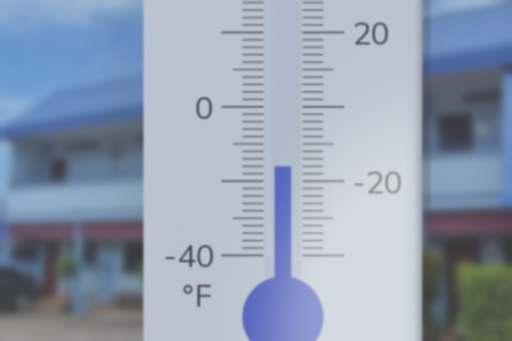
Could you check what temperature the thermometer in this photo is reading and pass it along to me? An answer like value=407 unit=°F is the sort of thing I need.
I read value=-16 unit=°F
